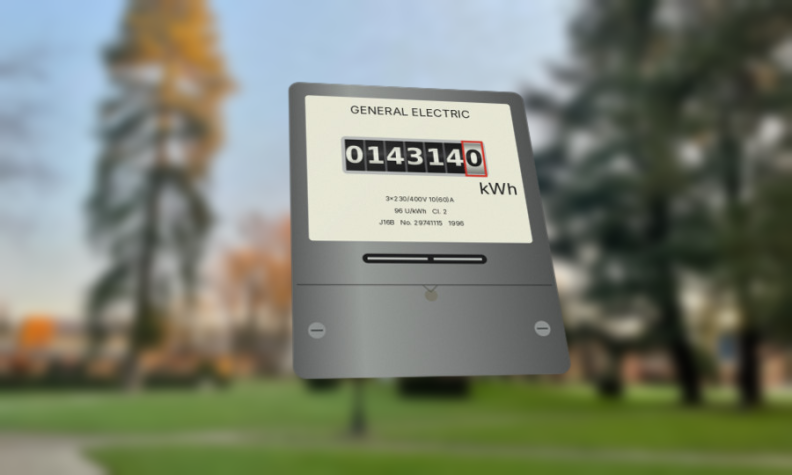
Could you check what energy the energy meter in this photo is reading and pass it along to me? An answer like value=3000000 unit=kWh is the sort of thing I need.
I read value=14314.0 unit=kWh
